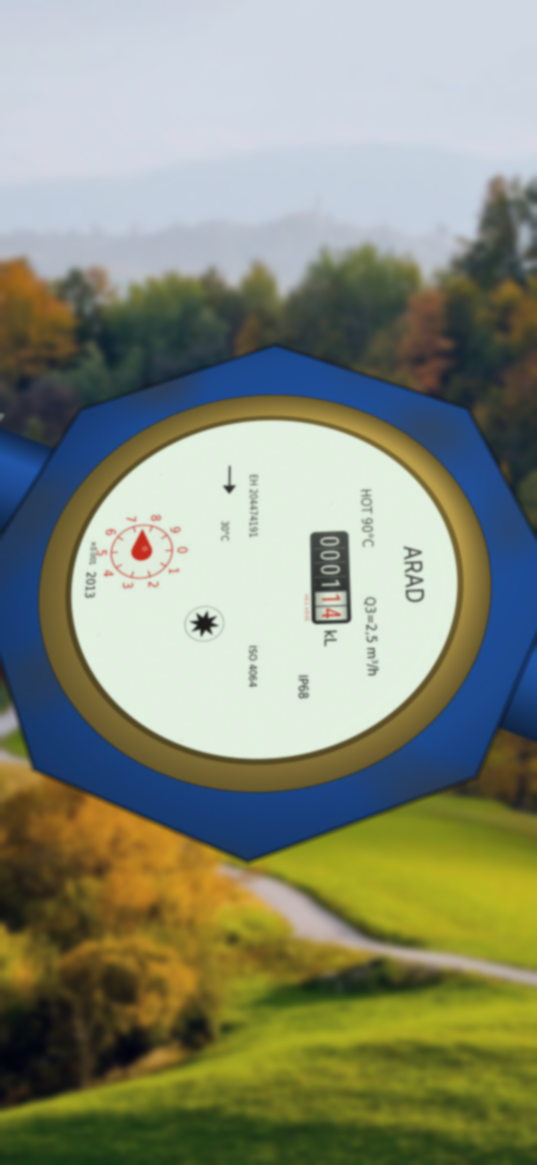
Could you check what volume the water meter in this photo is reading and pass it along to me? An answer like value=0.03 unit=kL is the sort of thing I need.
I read value=1.147 unit=kL
